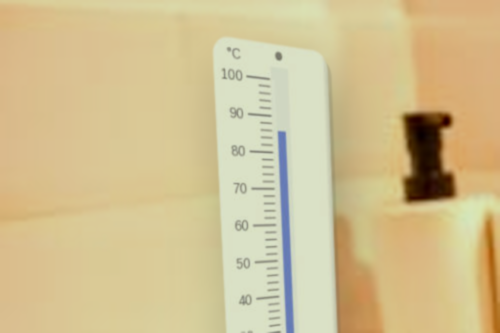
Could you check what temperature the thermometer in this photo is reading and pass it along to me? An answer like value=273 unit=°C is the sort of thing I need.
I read value=86 unit=°C
